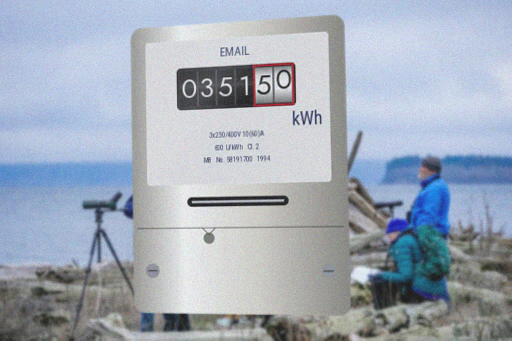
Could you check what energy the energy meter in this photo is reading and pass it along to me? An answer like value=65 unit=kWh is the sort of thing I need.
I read value=351.50 unit=kWh
